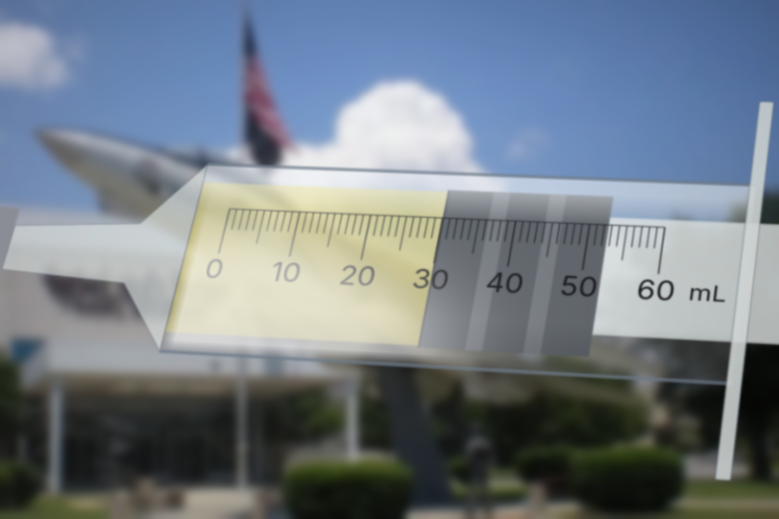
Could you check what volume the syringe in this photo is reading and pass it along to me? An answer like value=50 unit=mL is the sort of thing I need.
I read value=30 unit=mL
